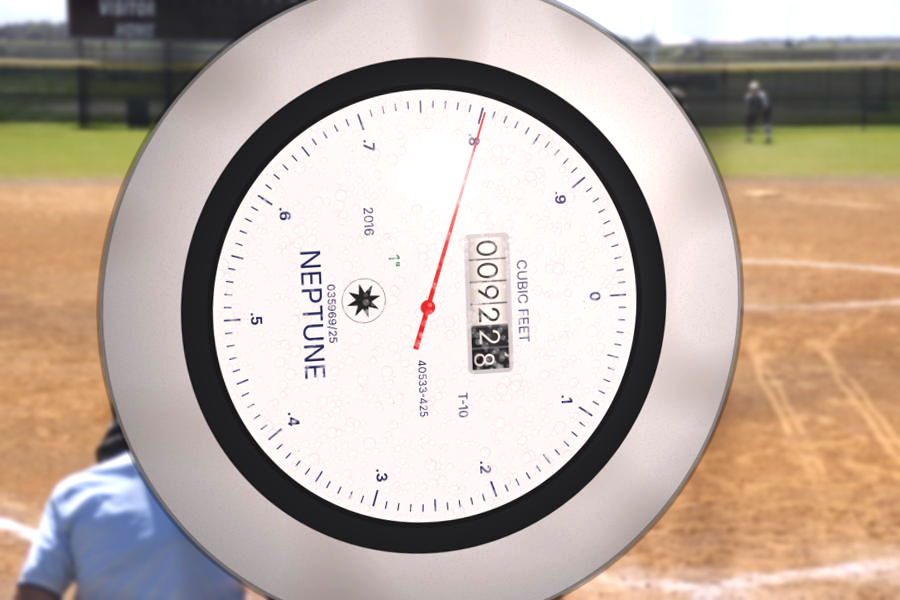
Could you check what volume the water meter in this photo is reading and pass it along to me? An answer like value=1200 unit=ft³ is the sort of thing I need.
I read value=9227.80 unit=ft³
